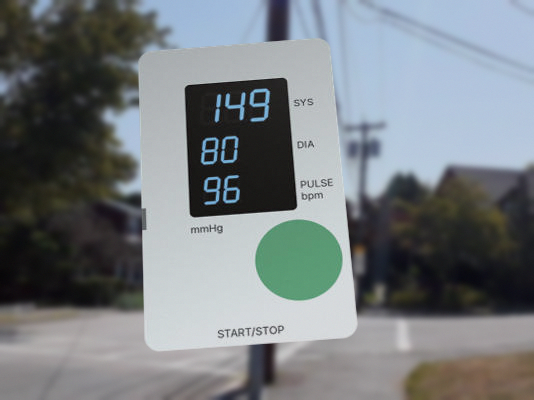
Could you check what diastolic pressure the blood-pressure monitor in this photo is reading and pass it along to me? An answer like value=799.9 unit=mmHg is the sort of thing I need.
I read value=80 unit=mmHg
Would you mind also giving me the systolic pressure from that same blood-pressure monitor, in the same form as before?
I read value=149 unit=mmHg
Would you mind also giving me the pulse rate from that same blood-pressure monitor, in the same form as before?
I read value=96 unit=bpm
